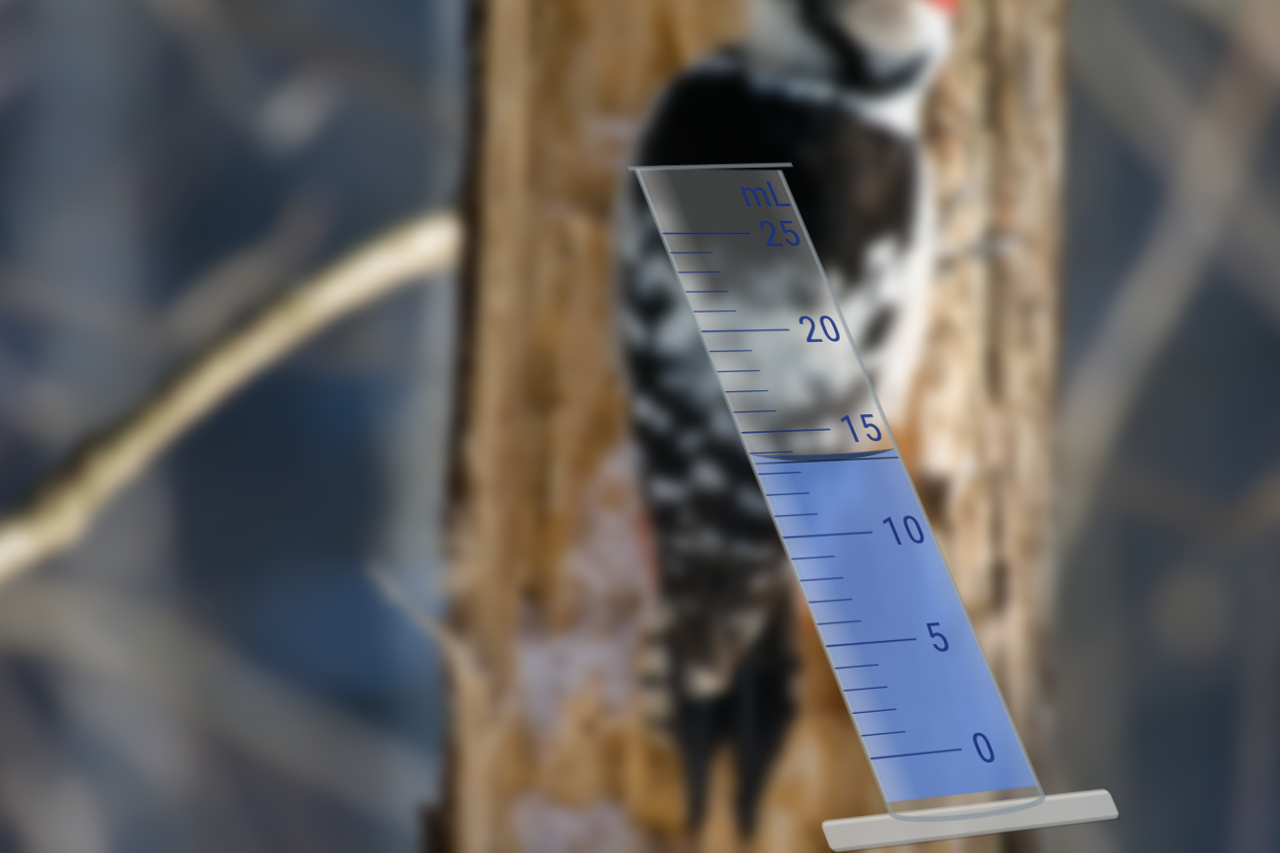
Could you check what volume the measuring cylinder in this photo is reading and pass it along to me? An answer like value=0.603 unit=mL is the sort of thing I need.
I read value=13.5 unit=mL
